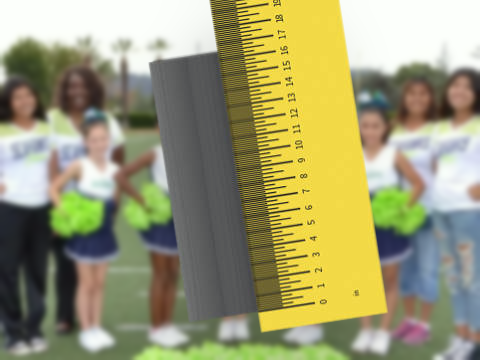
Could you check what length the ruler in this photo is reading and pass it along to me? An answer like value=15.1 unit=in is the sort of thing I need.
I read value=16.5 unit=in
